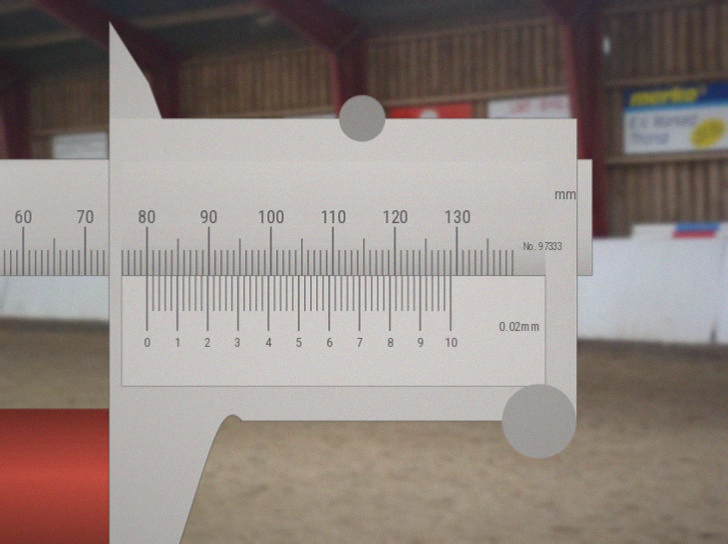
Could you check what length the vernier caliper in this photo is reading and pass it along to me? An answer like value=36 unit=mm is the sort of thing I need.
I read value=80.0 unit=mm
